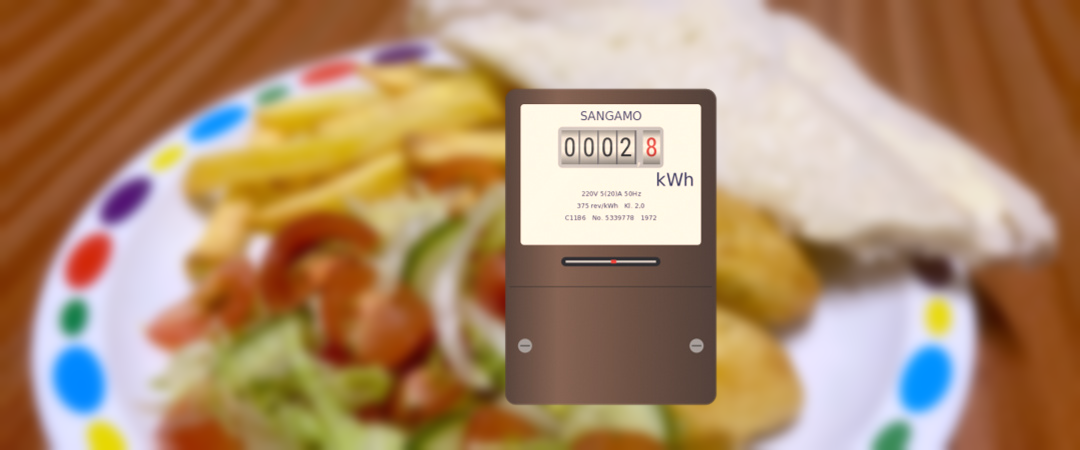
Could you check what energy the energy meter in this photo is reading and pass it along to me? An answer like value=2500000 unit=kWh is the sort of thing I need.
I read value=2.8 unit=kWh
